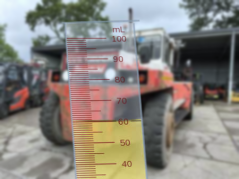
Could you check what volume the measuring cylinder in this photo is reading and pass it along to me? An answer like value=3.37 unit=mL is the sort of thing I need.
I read value=60 unit=mL
